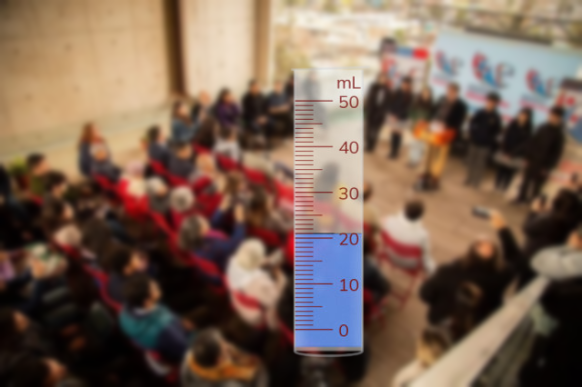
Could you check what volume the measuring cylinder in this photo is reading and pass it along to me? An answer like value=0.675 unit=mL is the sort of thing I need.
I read value=21 unit=mL
